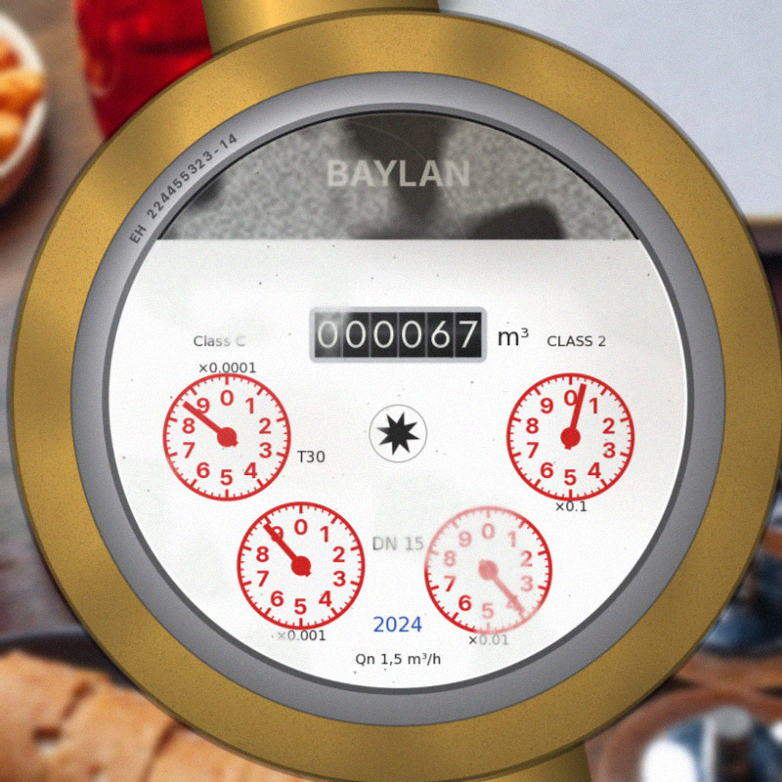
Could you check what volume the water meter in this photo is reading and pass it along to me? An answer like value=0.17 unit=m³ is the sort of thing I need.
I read value=67.0388 unit=m³
